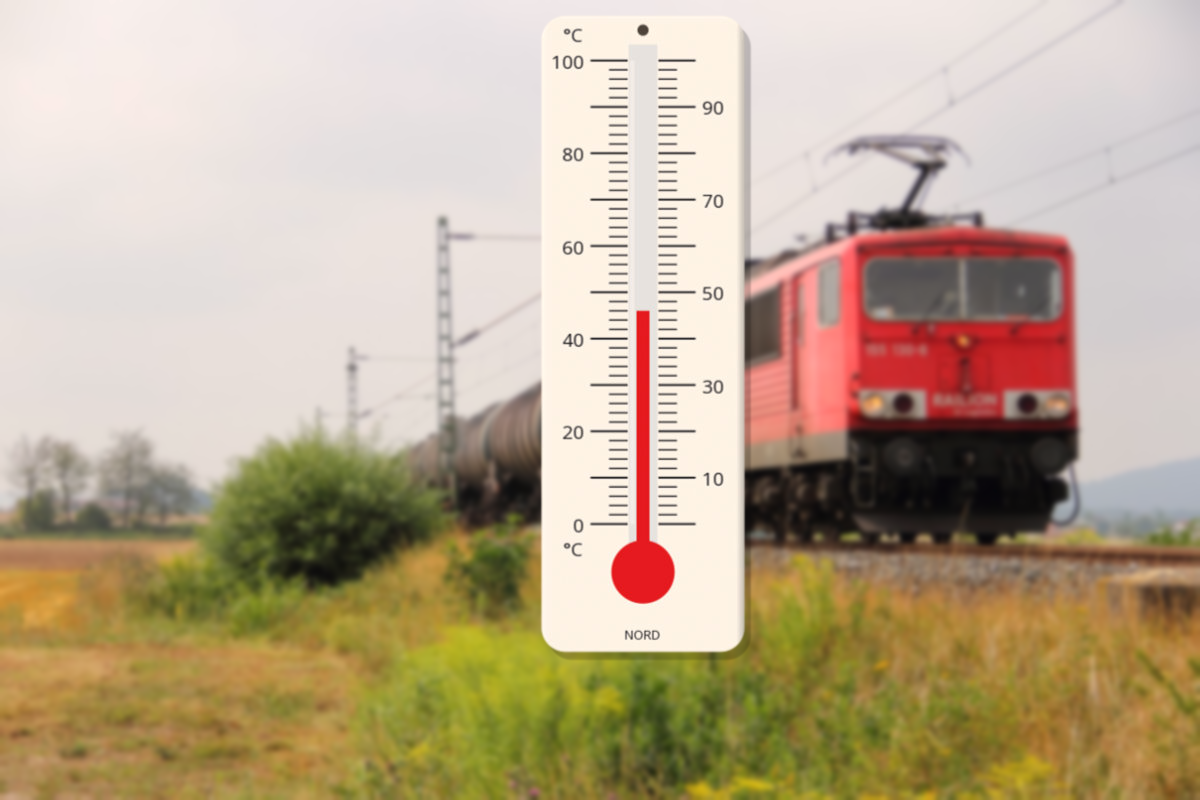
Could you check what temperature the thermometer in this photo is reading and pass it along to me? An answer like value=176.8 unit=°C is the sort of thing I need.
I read value=46 unit=°C
